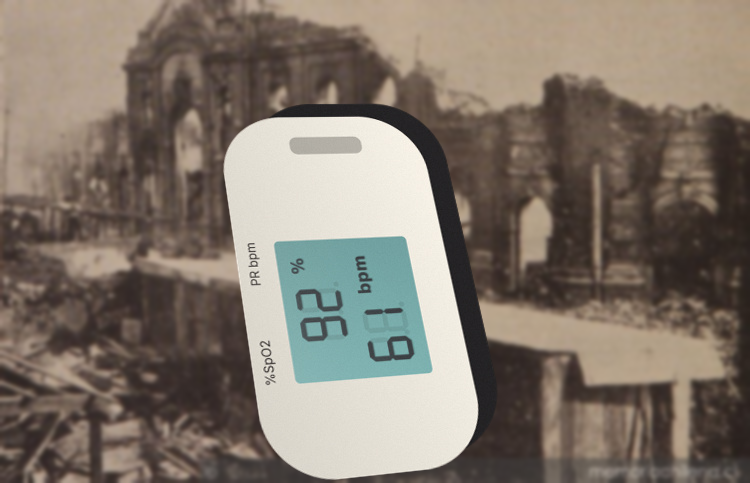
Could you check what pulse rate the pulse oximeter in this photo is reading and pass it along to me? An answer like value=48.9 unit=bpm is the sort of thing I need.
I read value=61 unit=bpm
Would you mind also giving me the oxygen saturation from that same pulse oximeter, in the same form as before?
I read value=92 unit=%
